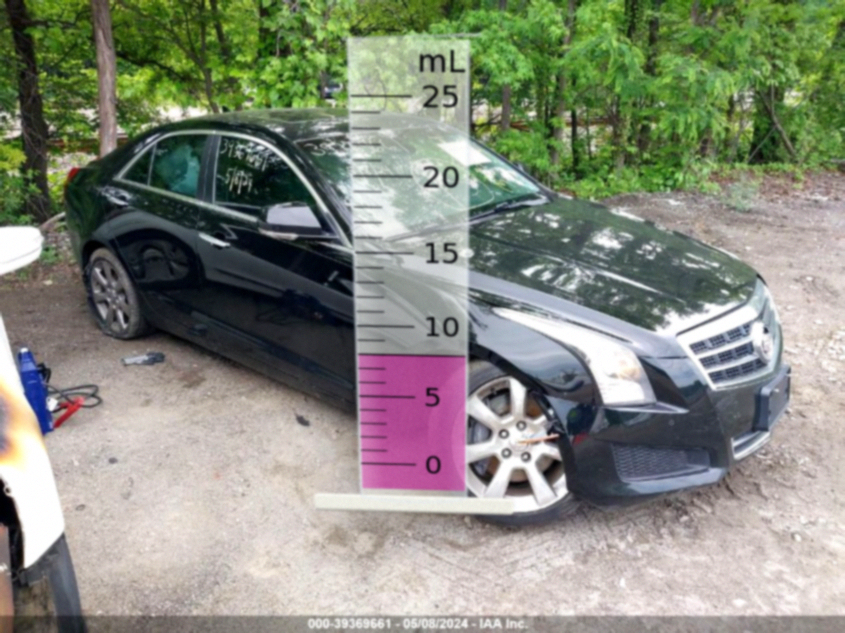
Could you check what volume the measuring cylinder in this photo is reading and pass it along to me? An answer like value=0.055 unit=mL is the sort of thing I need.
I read value=8 unit=mL
